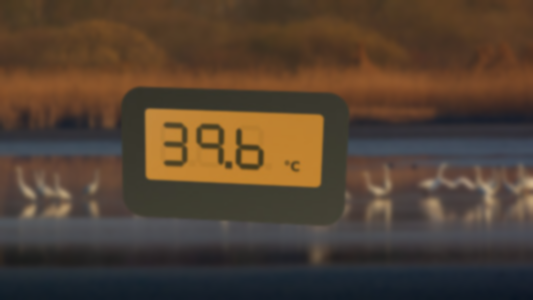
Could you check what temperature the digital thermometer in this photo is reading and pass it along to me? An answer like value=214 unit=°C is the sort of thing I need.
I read value=39.6 unit=°C
